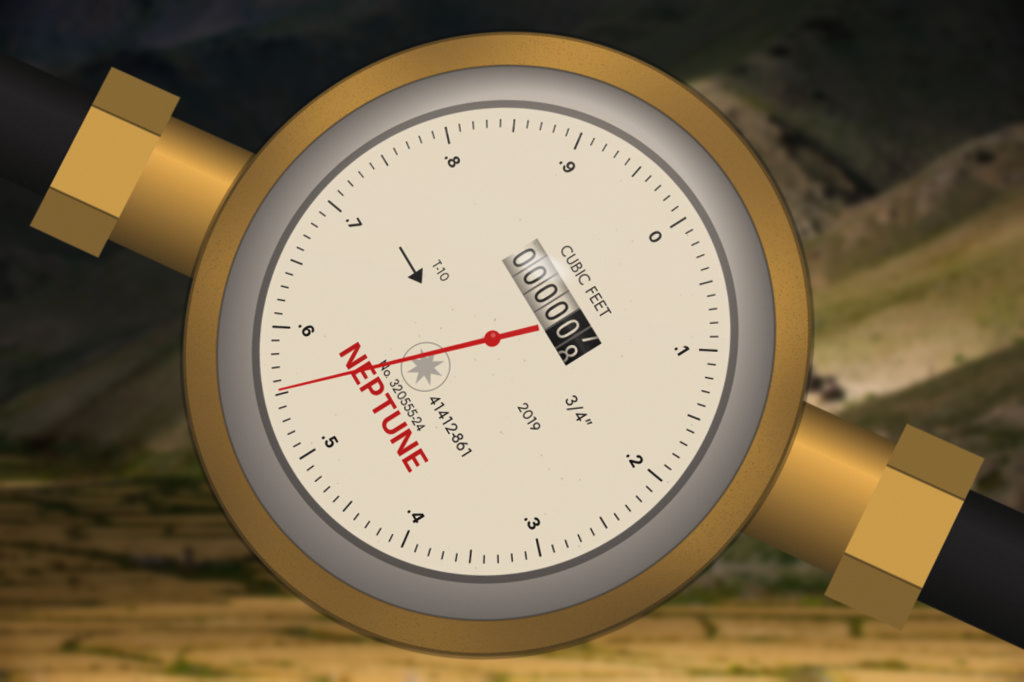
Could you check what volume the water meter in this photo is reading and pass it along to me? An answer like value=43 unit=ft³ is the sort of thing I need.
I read value=7.55 unit=ft³
